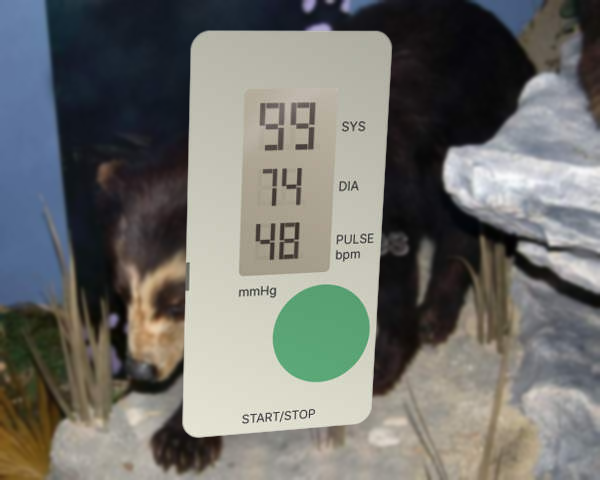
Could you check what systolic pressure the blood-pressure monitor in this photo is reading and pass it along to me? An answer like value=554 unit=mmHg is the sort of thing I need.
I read value=99 unit=mmHg
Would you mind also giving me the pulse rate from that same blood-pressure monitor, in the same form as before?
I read value=48 unit=bpm
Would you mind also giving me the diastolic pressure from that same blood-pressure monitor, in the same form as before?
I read value=74 unit=mmHg
